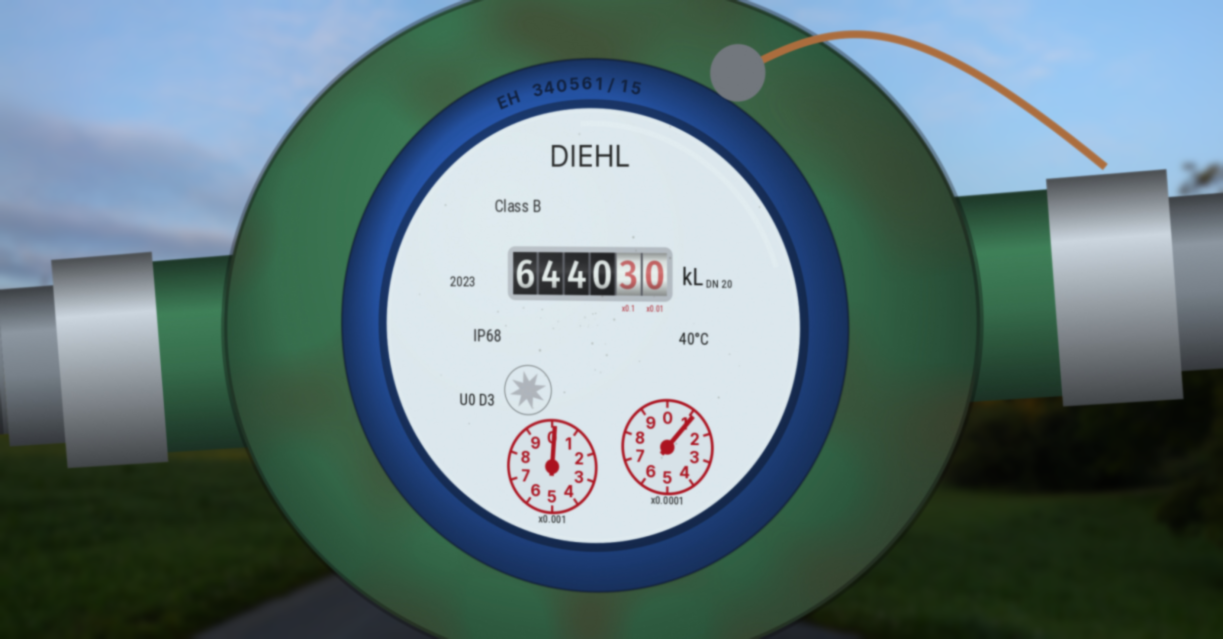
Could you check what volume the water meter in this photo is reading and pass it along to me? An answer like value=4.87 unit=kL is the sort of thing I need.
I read value=6440.3001 unit=kL
